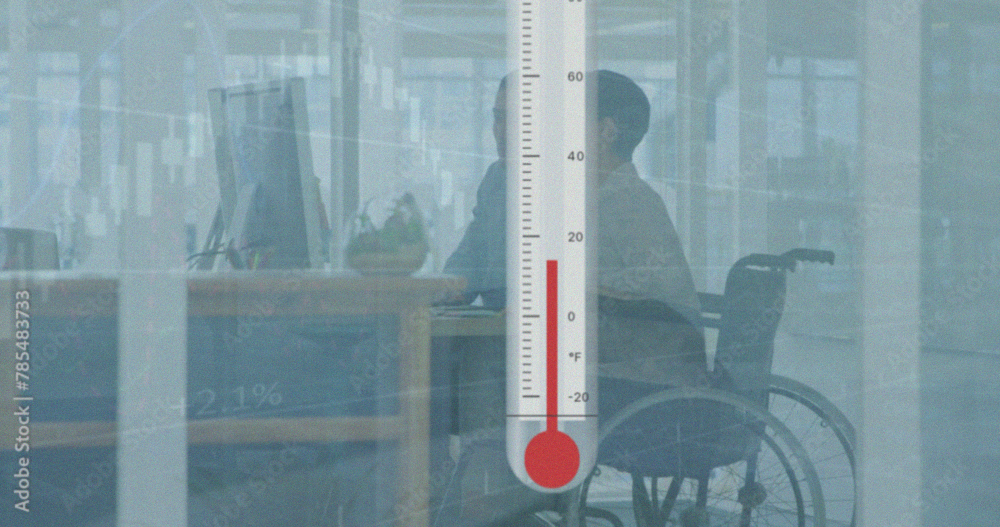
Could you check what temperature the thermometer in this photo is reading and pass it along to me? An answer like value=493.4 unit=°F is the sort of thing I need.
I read value=14 unit=°F
